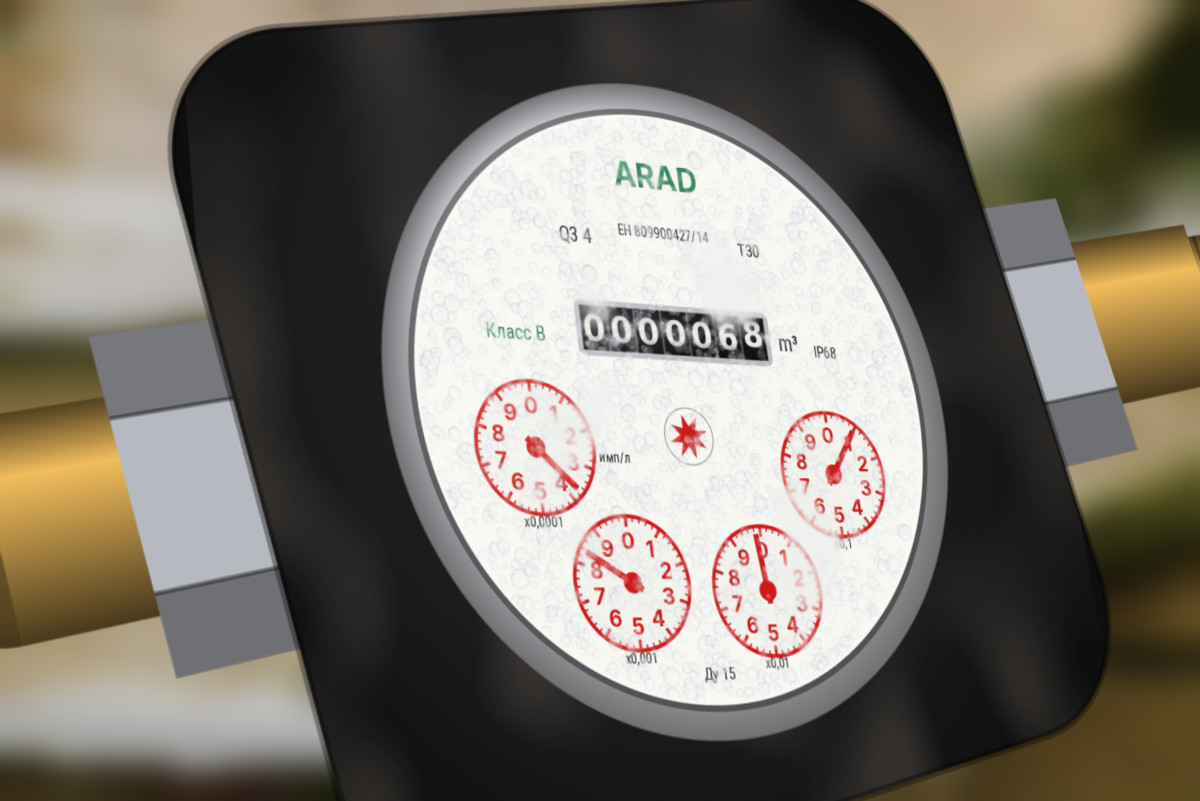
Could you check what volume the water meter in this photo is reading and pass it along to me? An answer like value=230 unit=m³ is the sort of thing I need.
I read value=68.0983 unit=m³
